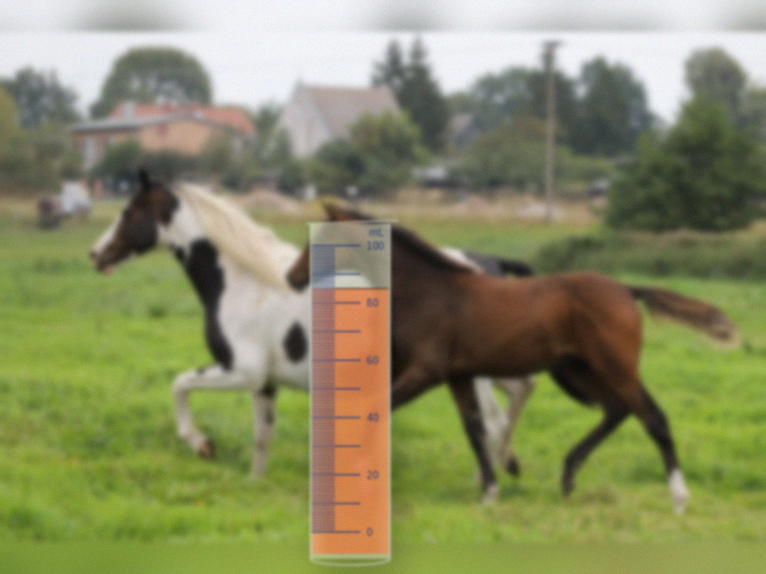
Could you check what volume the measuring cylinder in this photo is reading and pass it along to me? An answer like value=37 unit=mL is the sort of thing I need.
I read value=85 unit=mL
